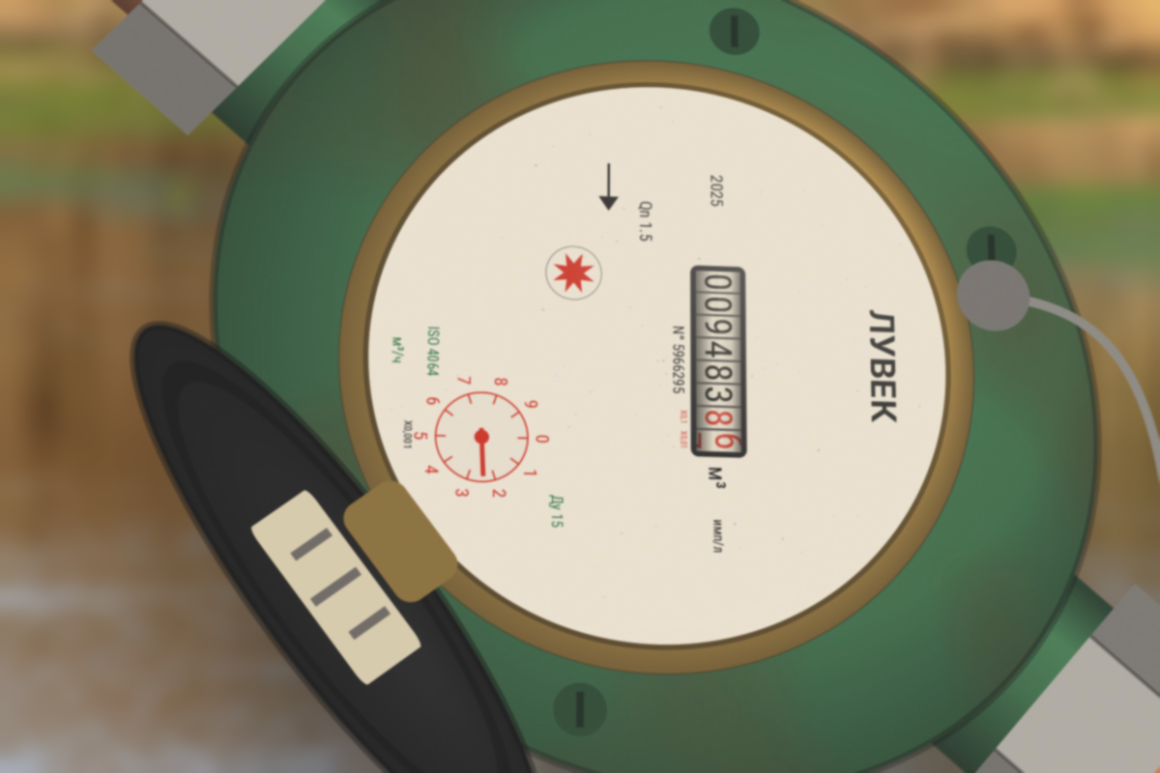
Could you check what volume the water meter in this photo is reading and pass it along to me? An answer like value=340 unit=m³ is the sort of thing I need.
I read value=9483.862 unit=m³
